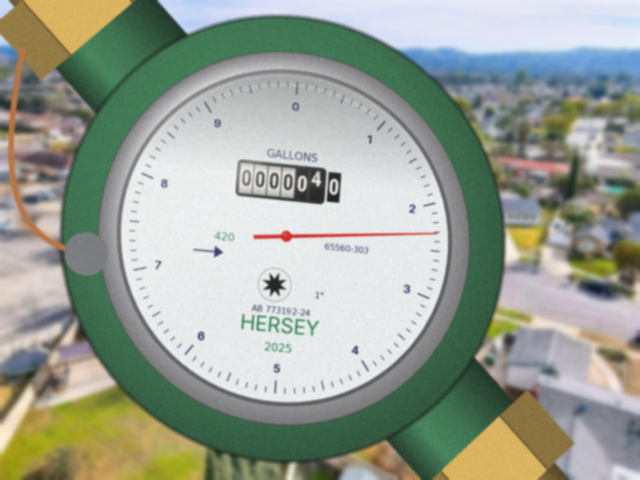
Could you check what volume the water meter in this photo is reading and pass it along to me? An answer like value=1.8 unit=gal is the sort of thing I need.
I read value=42.3 unit=gal
